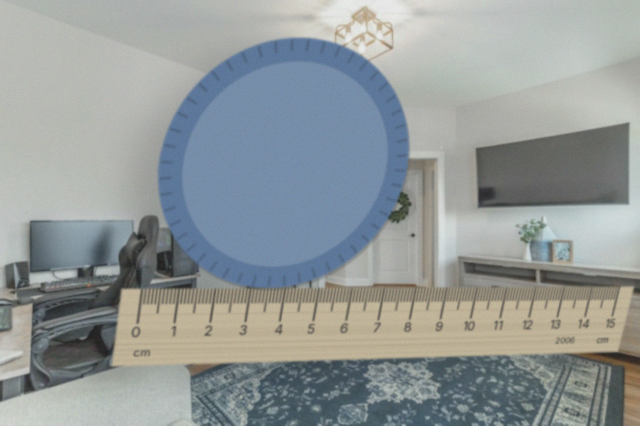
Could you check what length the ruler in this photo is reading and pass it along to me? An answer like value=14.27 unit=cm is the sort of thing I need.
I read value=7 unit=cm
